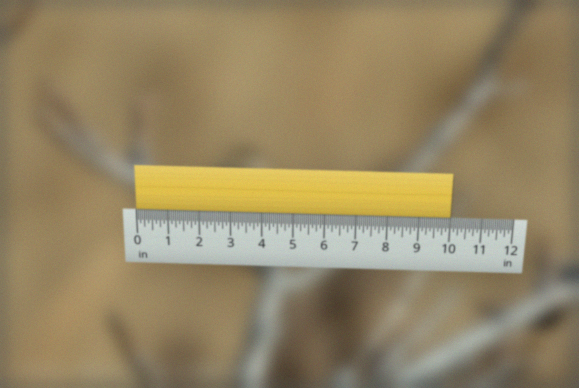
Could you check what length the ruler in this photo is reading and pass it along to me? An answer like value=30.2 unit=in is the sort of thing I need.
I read value=10 unit=in
